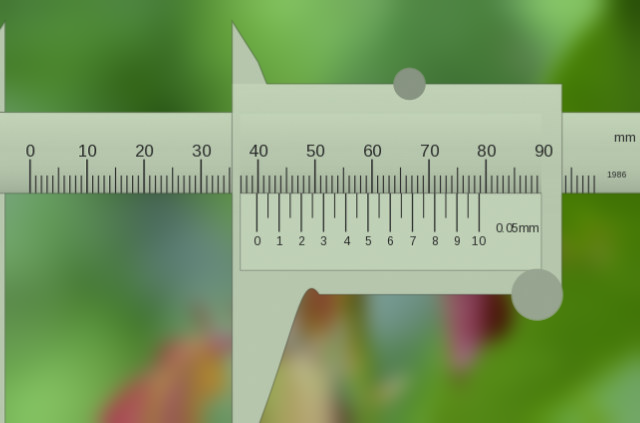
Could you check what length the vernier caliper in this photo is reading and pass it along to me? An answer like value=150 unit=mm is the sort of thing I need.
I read value=39.8 unit=mm
